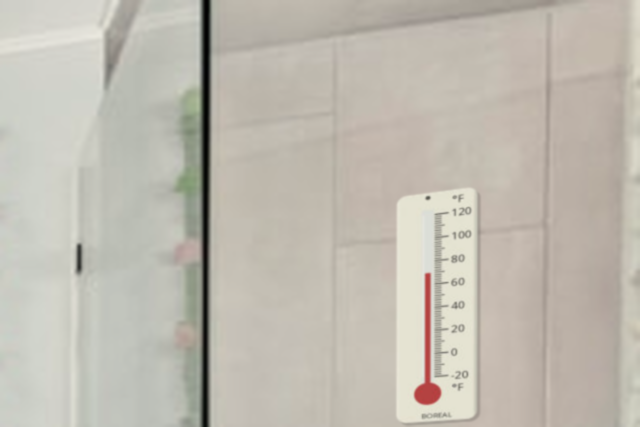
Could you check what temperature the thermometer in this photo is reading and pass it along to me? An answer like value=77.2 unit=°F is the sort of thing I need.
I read value=70 unit=°F
